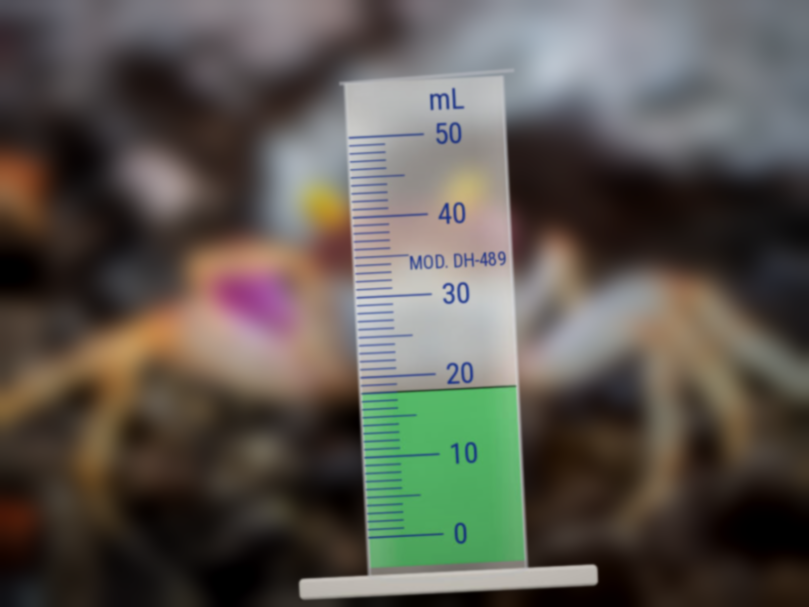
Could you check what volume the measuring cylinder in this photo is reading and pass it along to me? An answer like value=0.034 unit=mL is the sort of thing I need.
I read value=18 unit=mL
